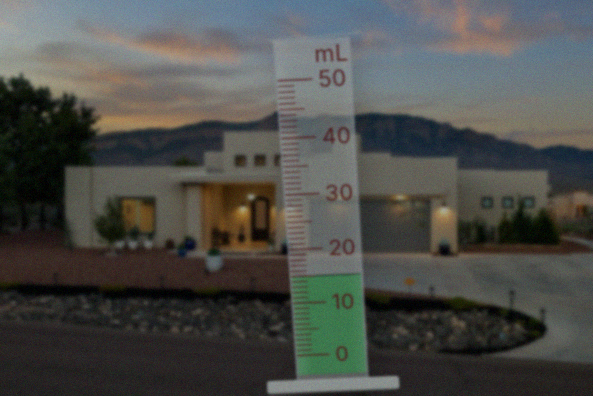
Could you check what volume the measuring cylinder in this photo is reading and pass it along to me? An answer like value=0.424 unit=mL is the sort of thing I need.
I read value=15 unit=mL
